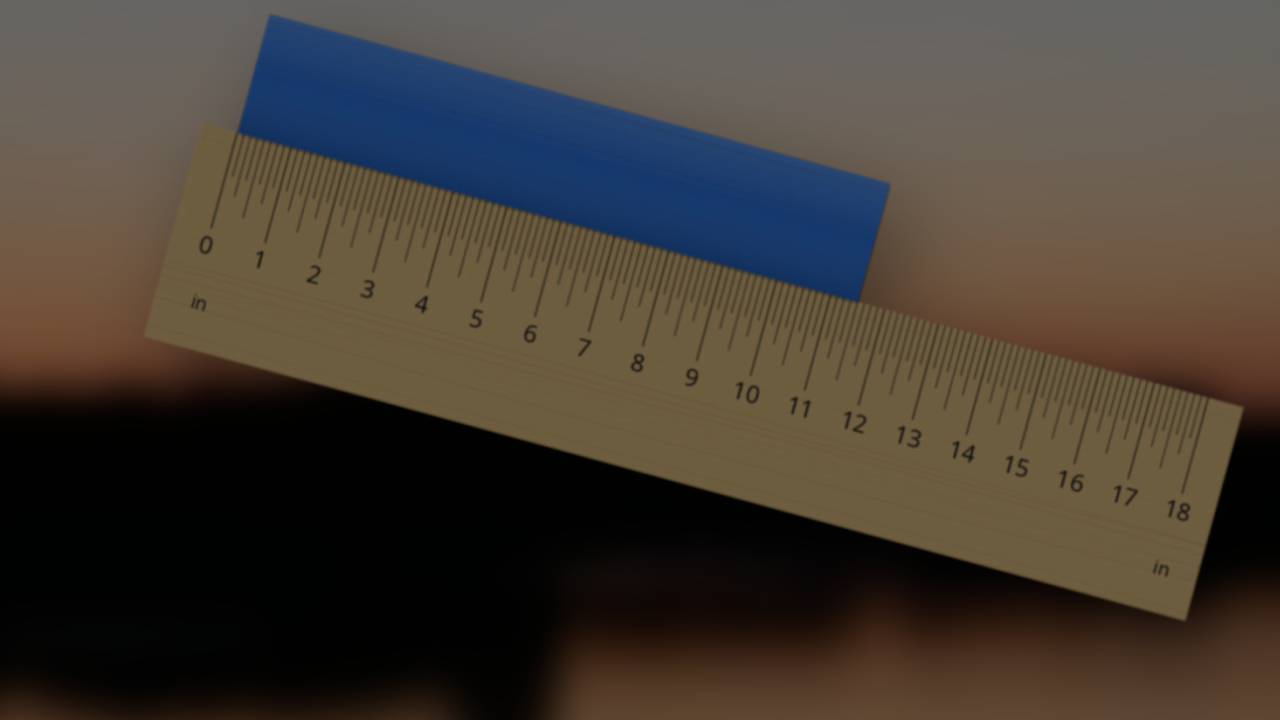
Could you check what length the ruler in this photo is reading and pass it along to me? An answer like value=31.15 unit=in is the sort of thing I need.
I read value=11.5 unit=in
